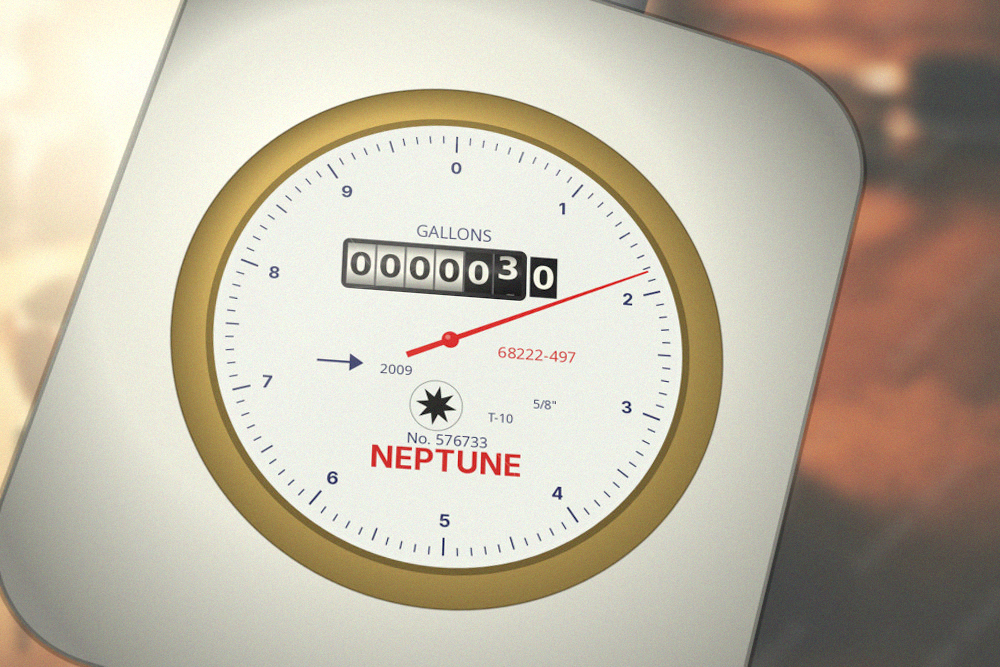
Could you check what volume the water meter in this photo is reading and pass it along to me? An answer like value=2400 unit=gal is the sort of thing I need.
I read value=31.8 unit=gal
